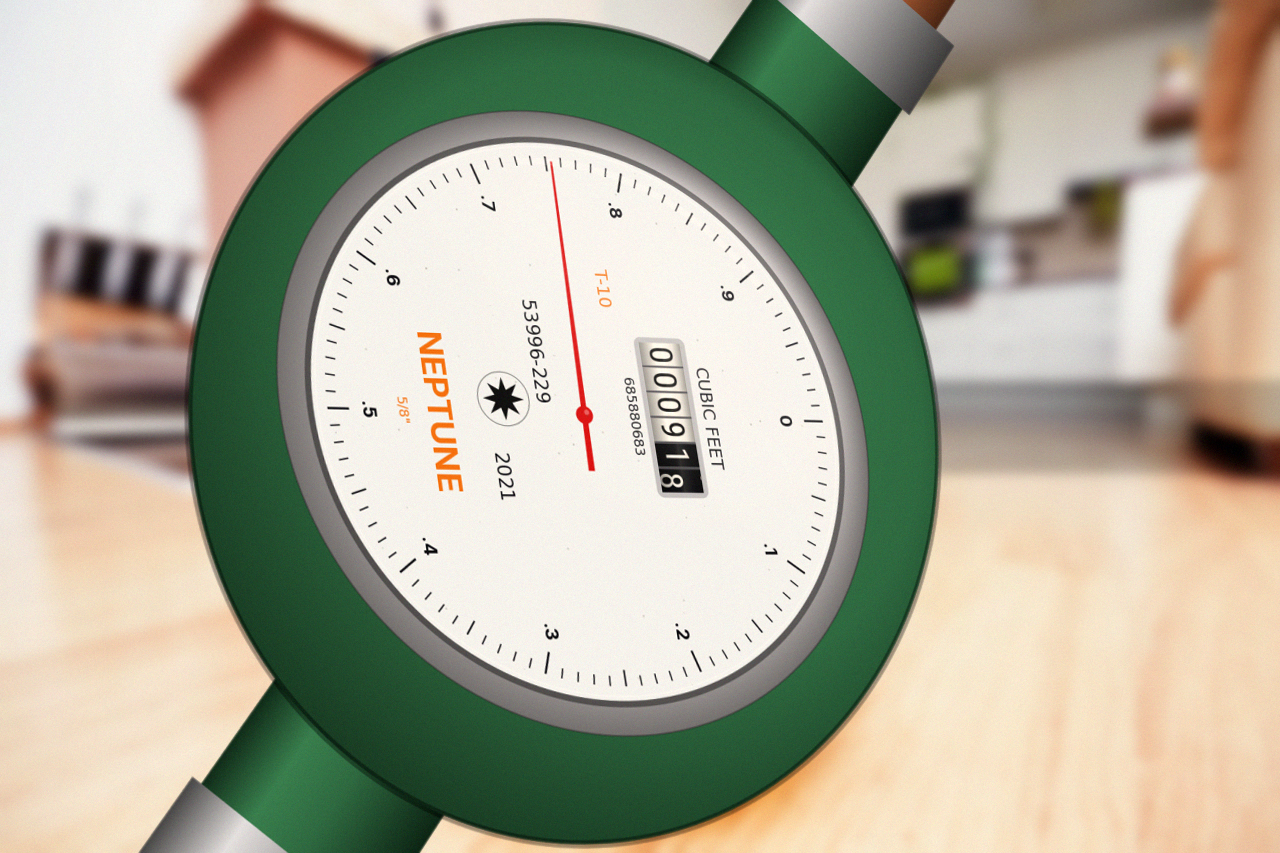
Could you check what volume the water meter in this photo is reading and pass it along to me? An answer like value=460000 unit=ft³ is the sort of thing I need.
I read value=917.75 unit=ft³
